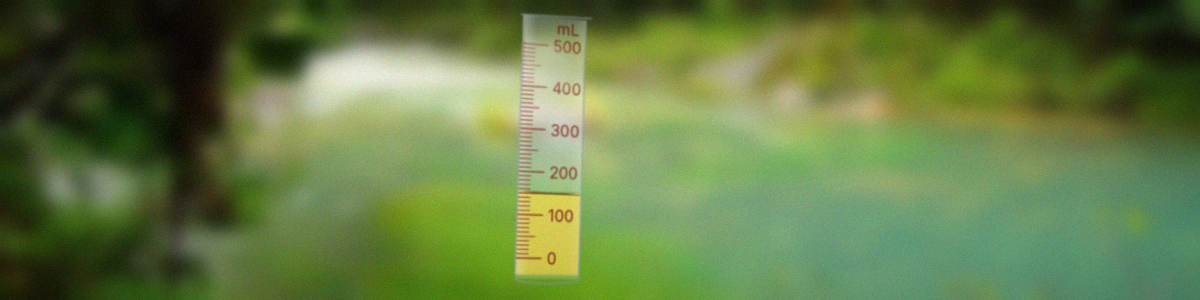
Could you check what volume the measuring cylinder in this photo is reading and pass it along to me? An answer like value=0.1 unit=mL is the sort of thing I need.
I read value=150 unit=mL
